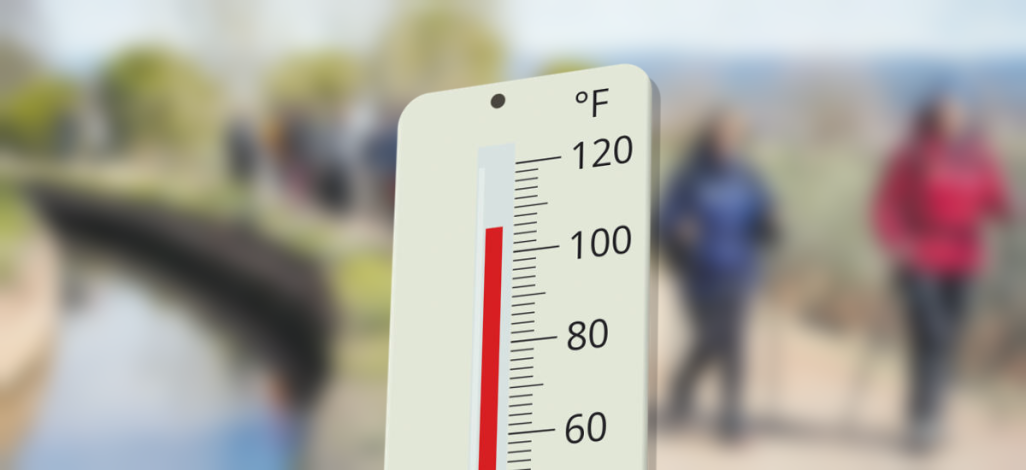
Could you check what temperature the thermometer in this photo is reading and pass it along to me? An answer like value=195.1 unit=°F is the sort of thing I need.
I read value=106 unit=°F
